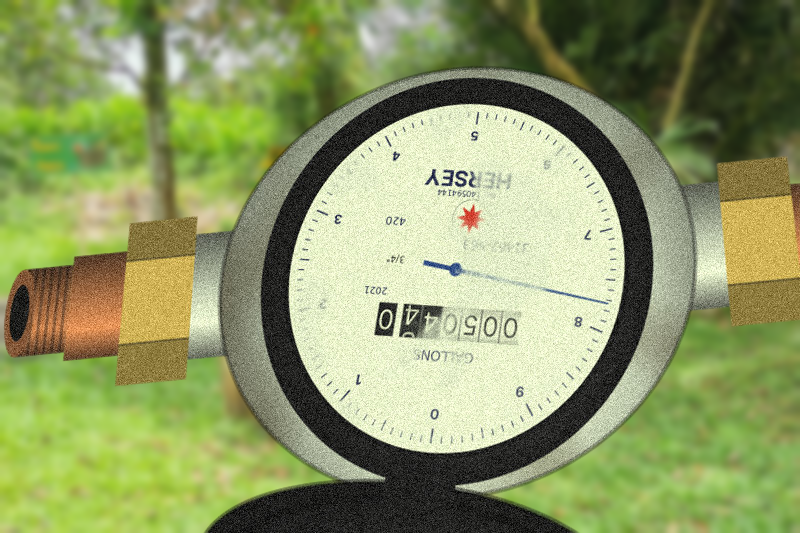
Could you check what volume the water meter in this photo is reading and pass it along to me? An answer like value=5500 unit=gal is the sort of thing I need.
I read value=50437.7 unit=gal
